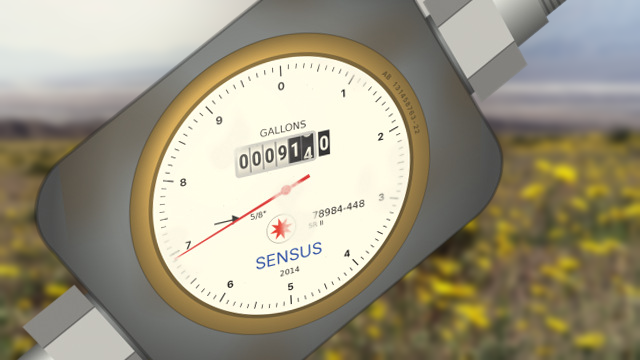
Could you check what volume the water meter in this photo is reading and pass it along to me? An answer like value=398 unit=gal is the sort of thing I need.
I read value=9136.9 unit=gal
